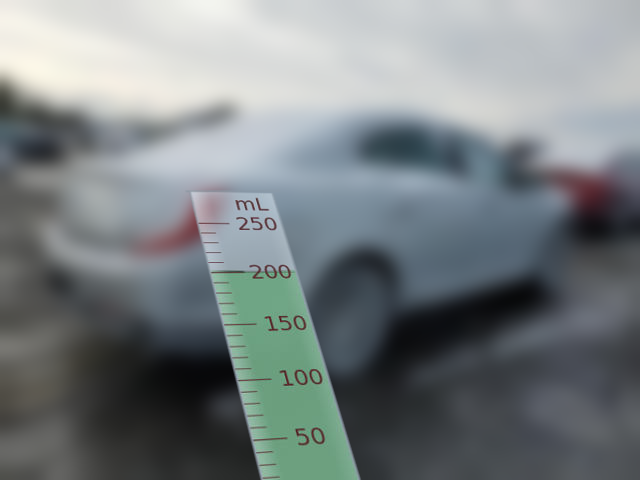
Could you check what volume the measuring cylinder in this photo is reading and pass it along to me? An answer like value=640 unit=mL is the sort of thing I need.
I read value=200 unit=mL
